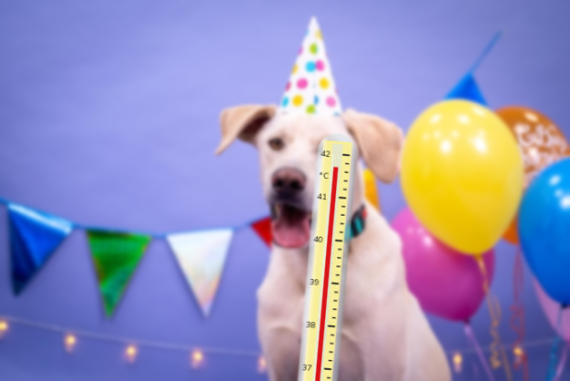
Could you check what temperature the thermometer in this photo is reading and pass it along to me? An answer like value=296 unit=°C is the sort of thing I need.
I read value=41.7 unit=°C
